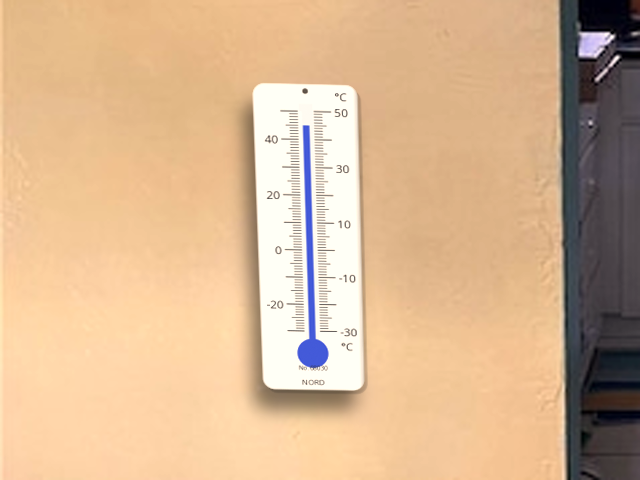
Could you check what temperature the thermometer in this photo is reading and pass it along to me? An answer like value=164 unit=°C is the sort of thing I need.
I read value=45 unit=°C
